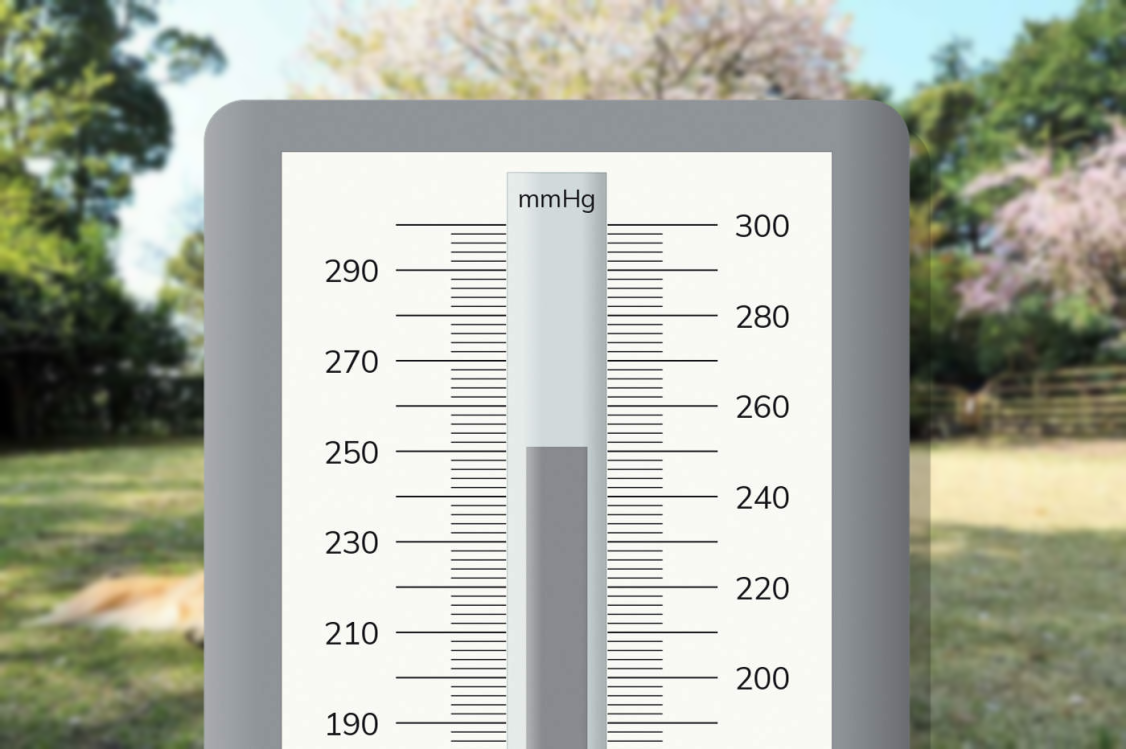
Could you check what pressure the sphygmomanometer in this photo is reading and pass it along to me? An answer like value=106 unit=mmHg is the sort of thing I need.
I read value=251 unit=mmHg
